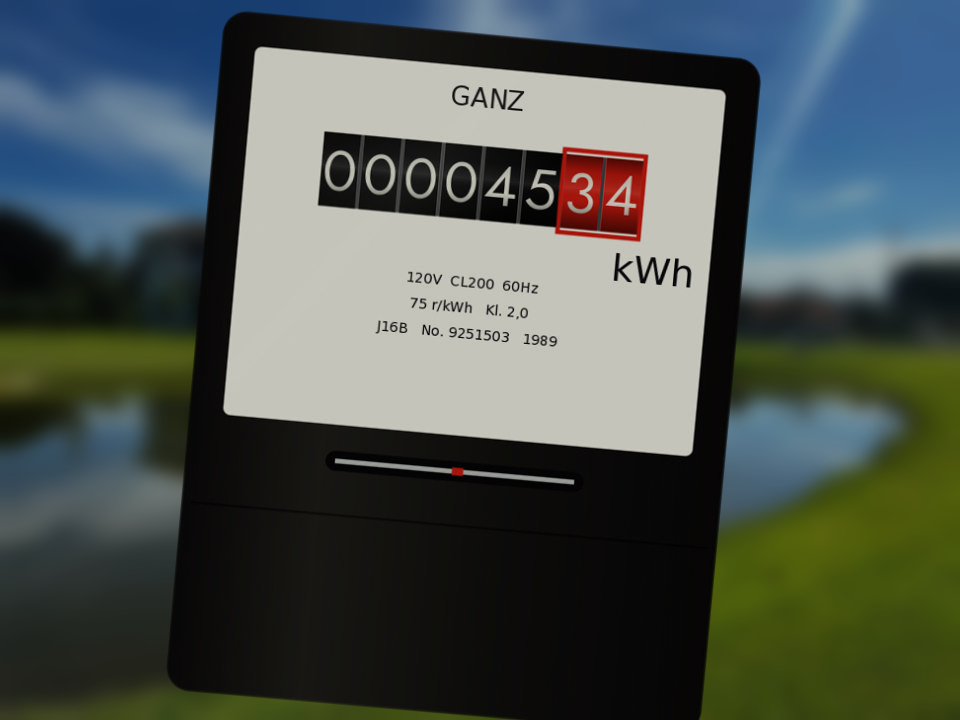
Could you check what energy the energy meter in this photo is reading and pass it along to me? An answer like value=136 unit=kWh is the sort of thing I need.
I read value=45.34 unit=kWh
